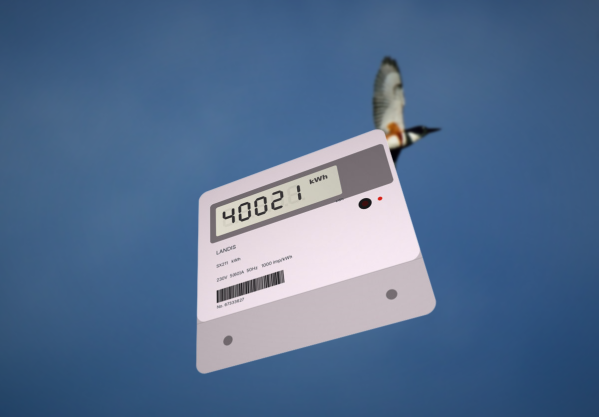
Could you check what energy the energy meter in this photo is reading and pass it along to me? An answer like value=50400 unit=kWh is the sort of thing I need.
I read value=40021 unit=kWh
